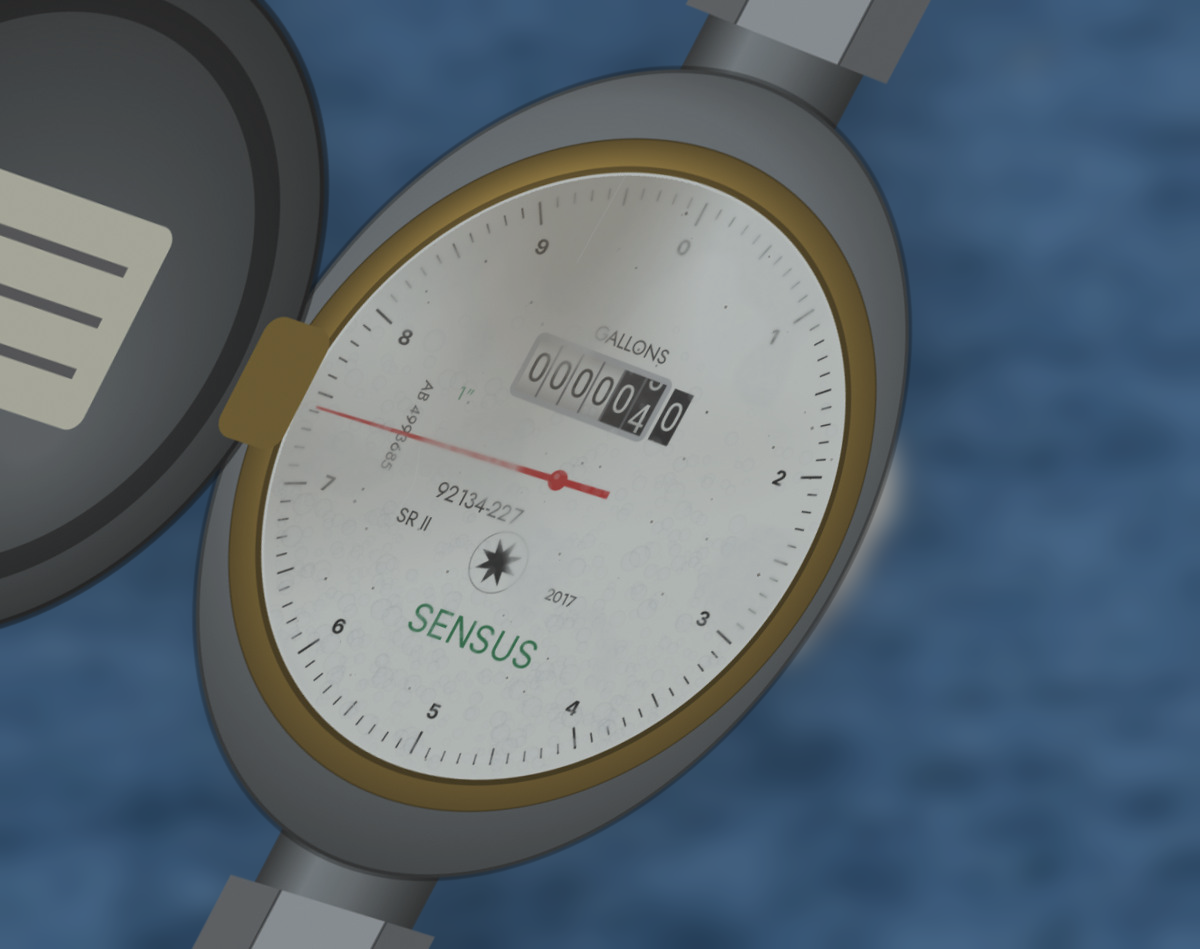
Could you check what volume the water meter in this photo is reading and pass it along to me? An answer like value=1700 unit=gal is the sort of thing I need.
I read value=37.4 unit=gal
